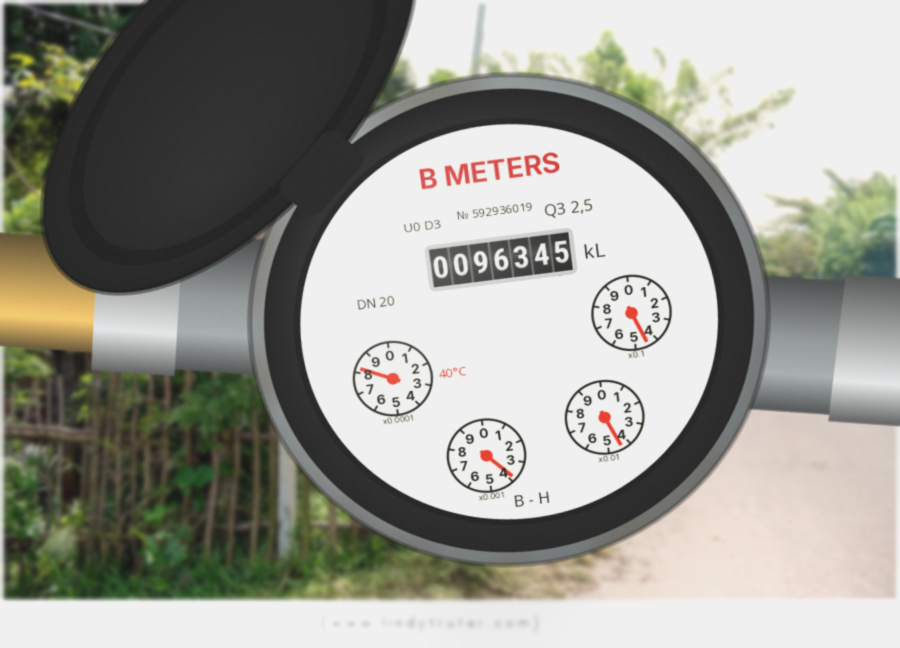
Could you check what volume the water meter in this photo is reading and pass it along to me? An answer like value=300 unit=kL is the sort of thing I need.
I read value=96345.4438 unit=kL
